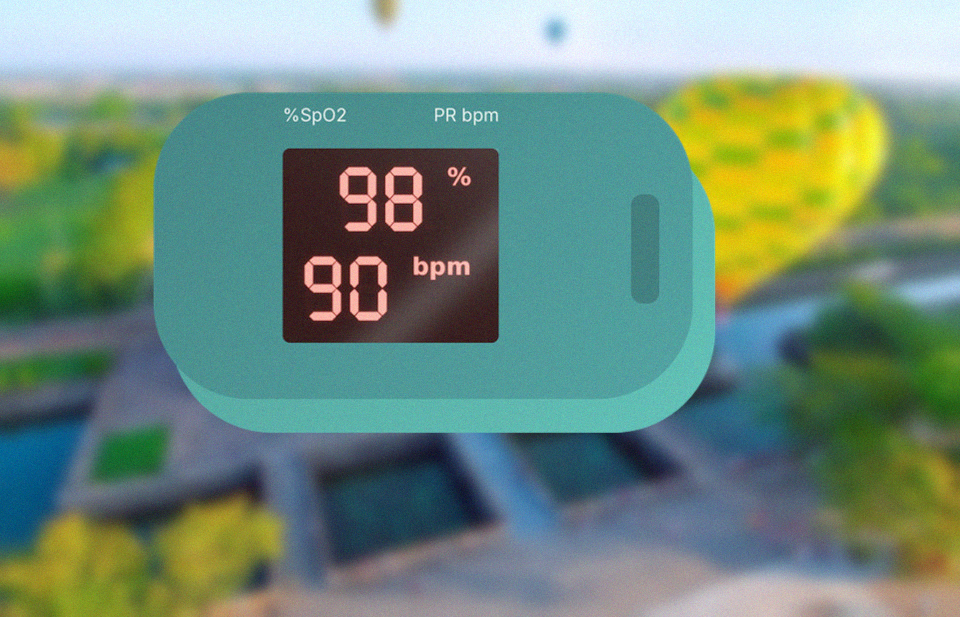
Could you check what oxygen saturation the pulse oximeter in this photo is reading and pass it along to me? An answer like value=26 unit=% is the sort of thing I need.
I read value=98 unit=%
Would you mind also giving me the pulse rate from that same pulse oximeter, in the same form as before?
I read value=90 unit=bpm
